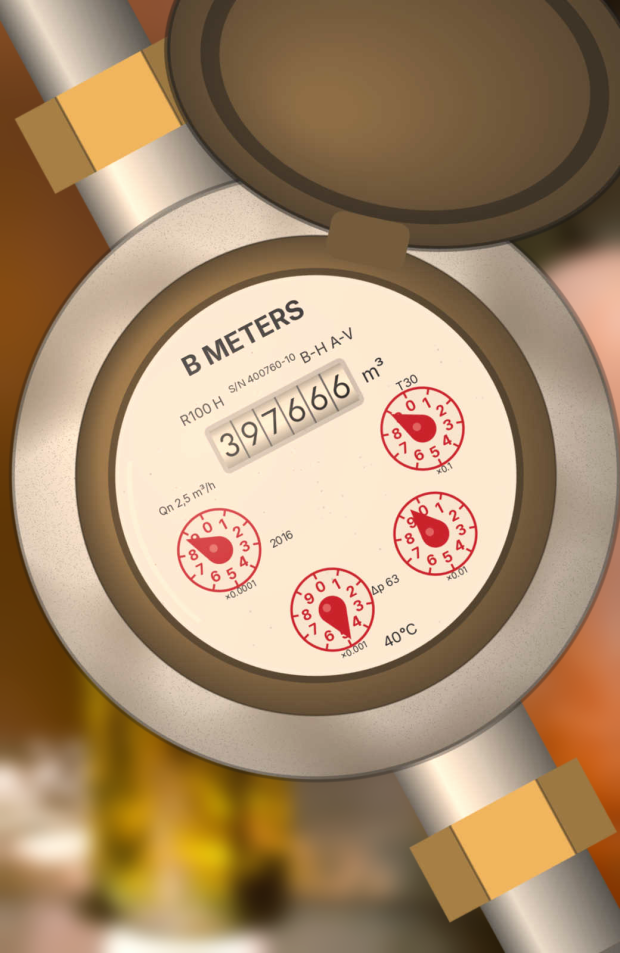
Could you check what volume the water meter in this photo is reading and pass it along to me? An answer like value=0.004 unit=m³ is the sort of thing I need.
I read value=397666.8948 unit=m³
